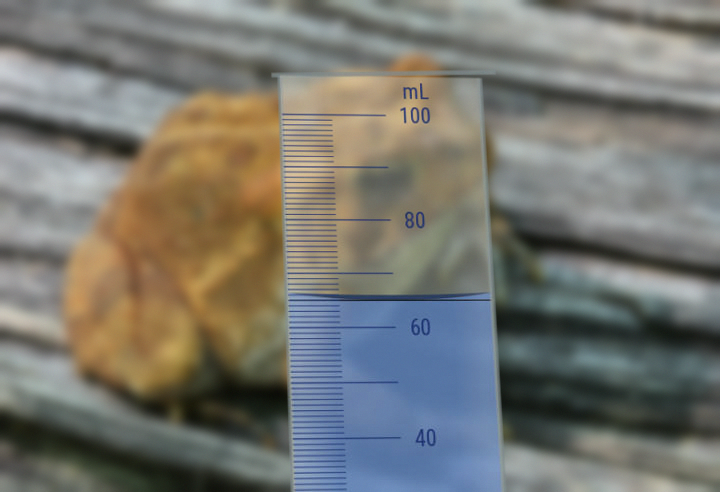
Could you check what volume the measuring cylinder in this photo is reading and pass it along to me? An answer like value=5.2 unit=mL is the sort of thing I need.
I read value=65 unit=mL
